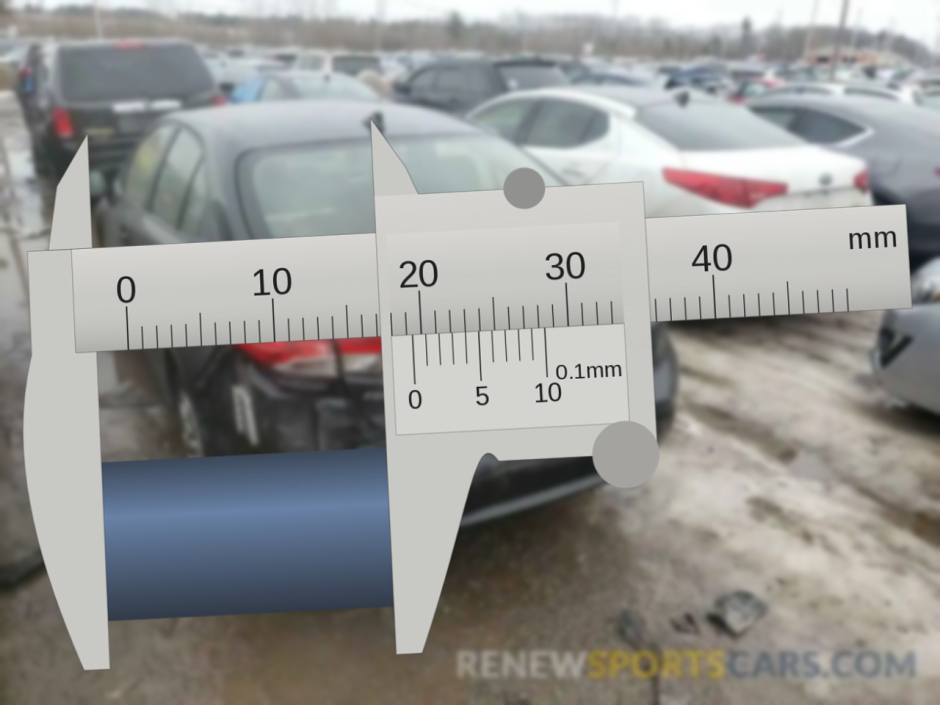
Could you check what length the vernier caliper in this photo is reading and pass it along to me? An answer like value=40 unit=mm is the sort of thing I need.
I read value=19.4 unit=mm
